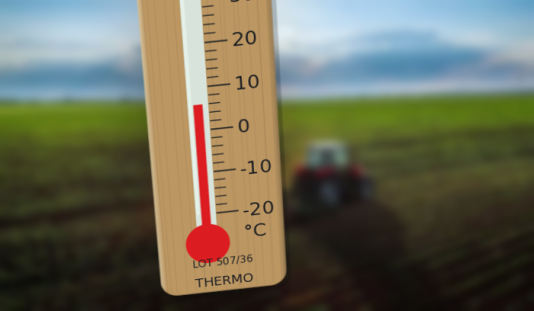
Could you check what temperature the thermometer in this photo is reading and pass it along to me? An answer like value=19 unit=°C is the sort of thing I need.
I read value=6 unit=°C
